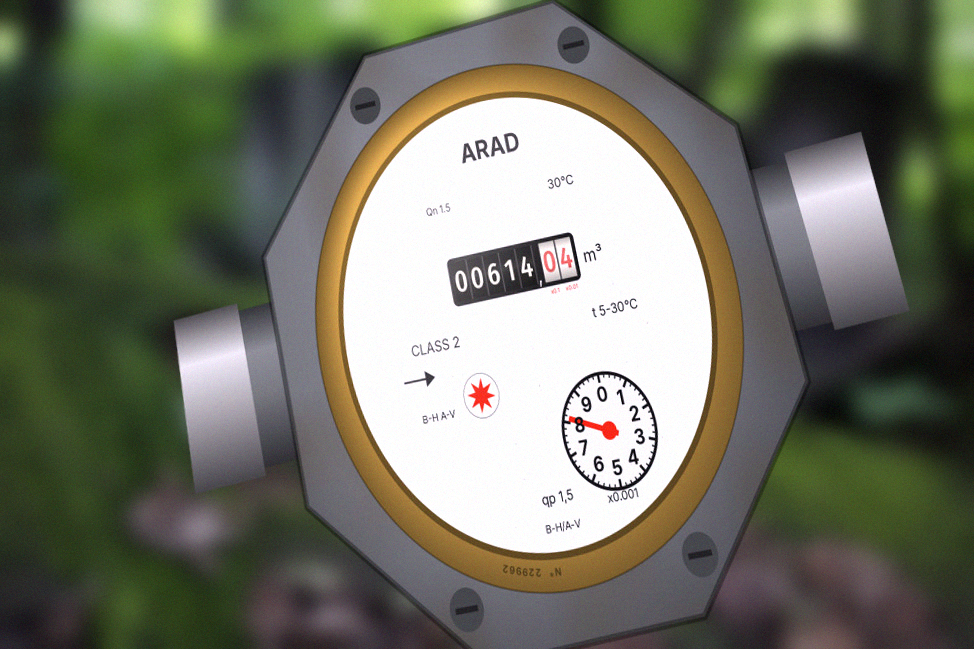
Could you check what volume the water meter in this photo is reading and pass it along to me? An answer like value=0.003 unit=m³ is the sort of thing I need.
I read value=614.048 unit=m³
